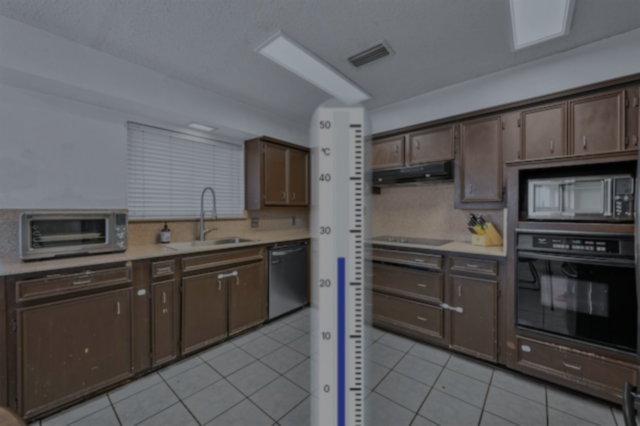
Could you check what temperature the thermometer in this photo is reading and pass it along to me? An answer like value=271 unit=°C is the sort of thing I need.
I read value=25 unit=°C
